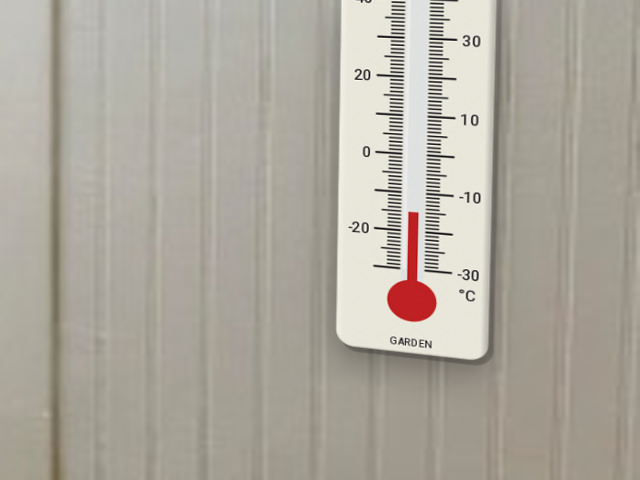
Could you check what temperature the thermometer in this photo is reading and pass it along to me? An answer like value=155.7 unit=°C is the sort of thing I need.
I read value=-15 unit=°C
